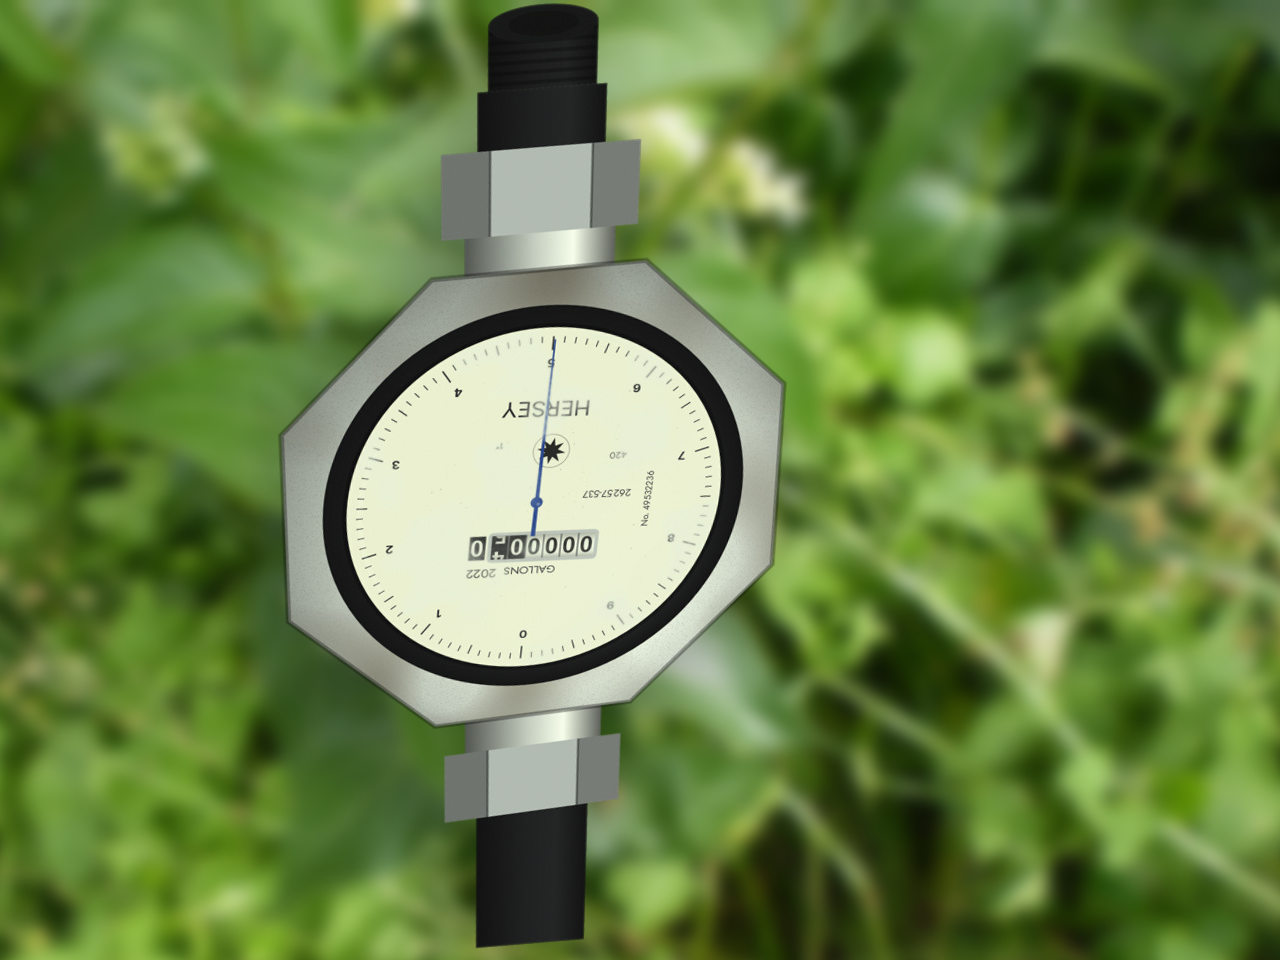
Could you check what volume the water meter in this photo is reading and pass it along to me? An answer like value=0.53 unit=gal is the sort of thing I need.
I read value=45.0 unit=gal
